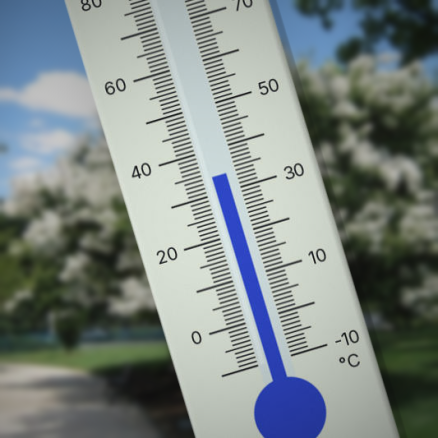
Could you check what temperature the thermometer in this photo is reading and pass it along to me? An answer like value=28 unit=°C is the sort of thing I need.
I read value=34 unit=°C
